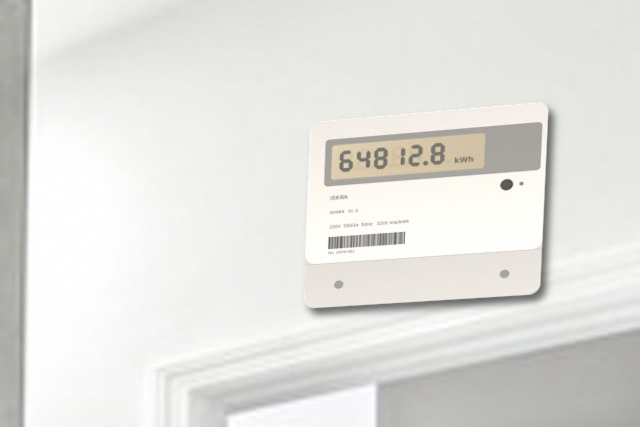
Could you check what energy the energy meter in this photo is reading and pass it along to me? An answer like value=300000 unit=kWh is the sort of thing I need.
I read value=64812.8 unit=kWh
